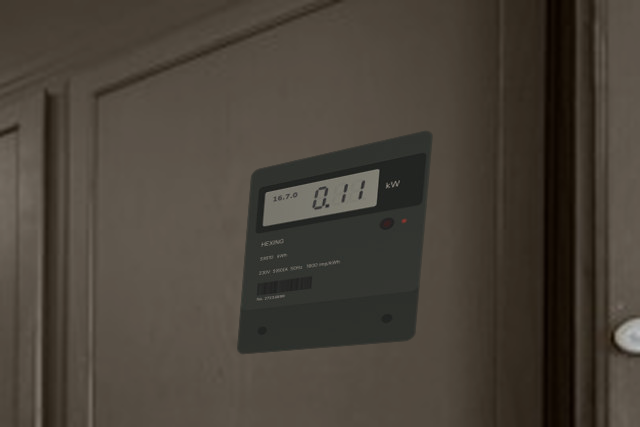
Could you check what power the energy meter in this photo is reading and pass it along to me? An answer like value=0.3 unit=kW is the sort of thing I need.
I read value=0.11 unit=kW
